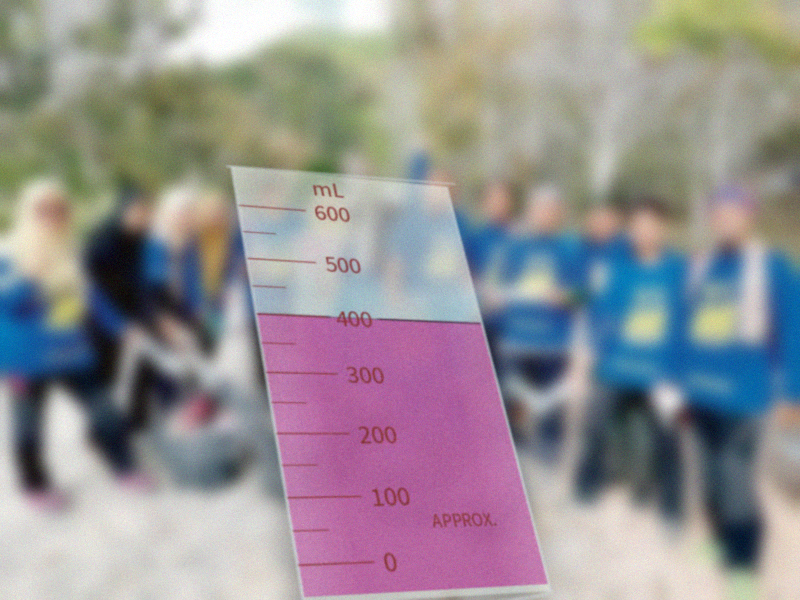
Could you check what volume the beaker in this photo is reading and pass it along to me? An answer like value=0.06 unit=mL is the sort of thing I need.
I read value=400 unit=mL
